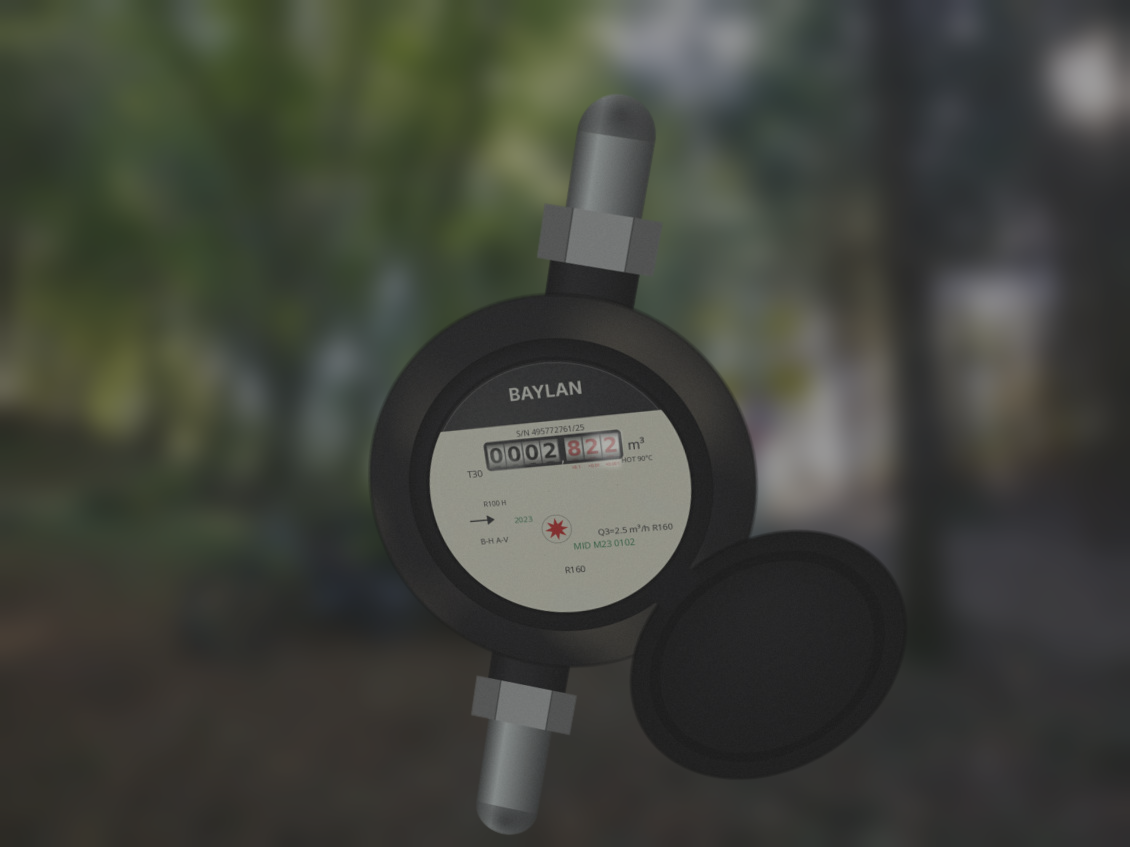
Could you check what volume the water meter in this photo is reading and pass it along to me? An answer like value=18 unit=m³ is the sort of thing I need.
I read value=2.822 unit=m³
